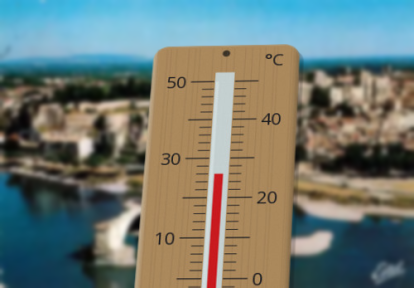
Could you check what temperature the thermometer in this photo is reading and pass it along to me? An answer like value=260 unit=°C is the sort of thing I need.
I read value=26 unit=°C
